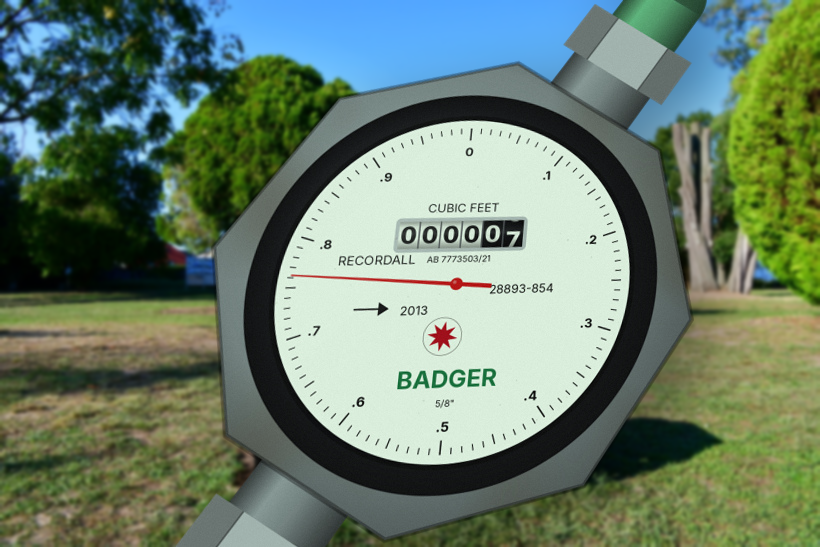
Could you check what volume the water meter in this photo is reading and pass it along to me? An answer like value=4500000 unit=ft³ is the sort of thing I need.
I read value=6.76 unit=ft³
